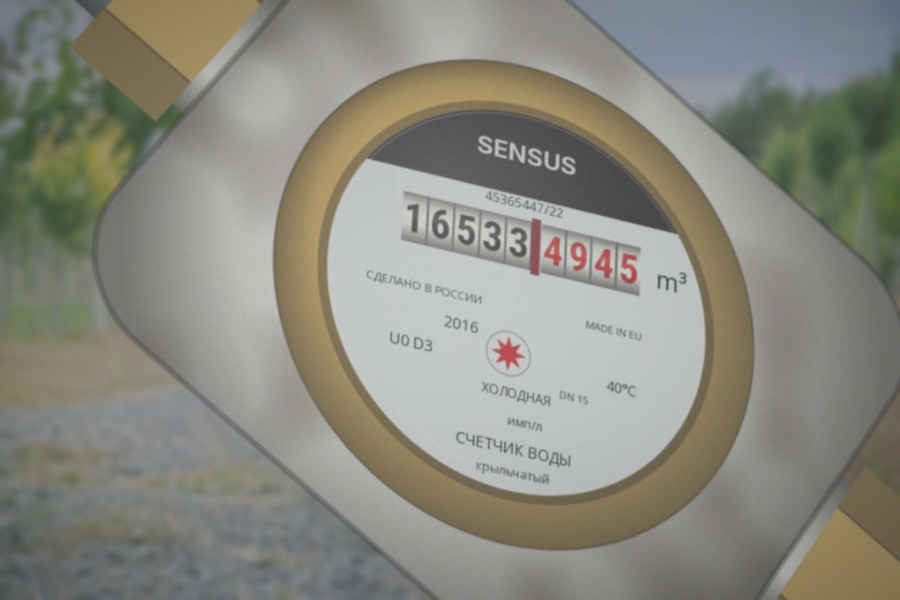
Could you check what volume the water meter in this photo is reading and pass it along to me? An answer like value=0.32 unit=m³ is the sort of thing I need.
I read value=16533.4945 unit=m³
